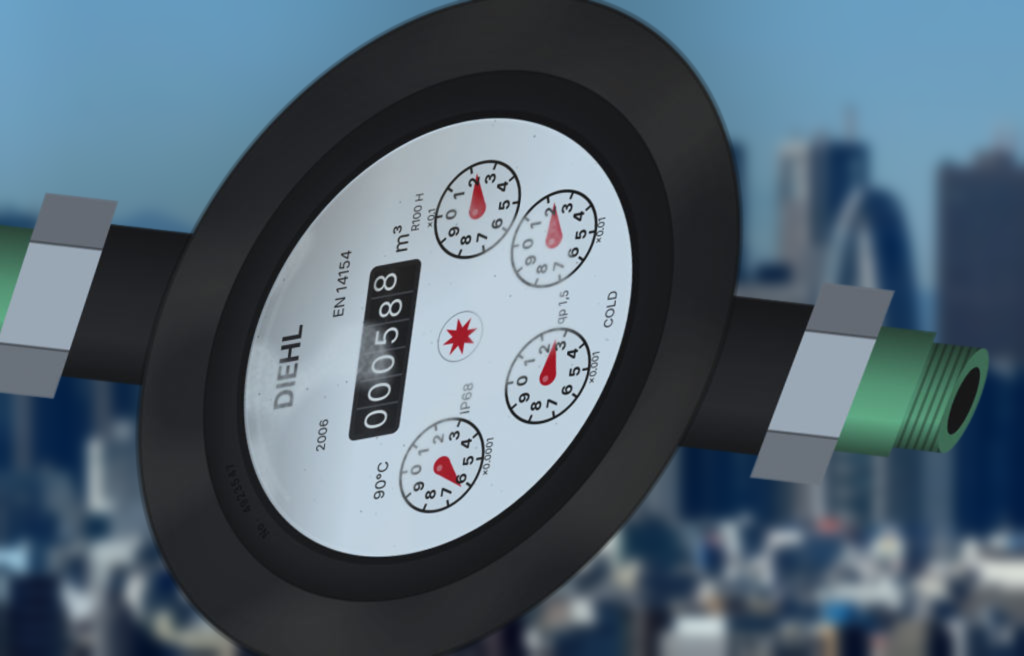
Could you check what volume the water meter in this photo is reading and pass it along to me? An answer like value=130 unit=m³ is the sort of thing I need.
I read value=588.2226 unit=m³
